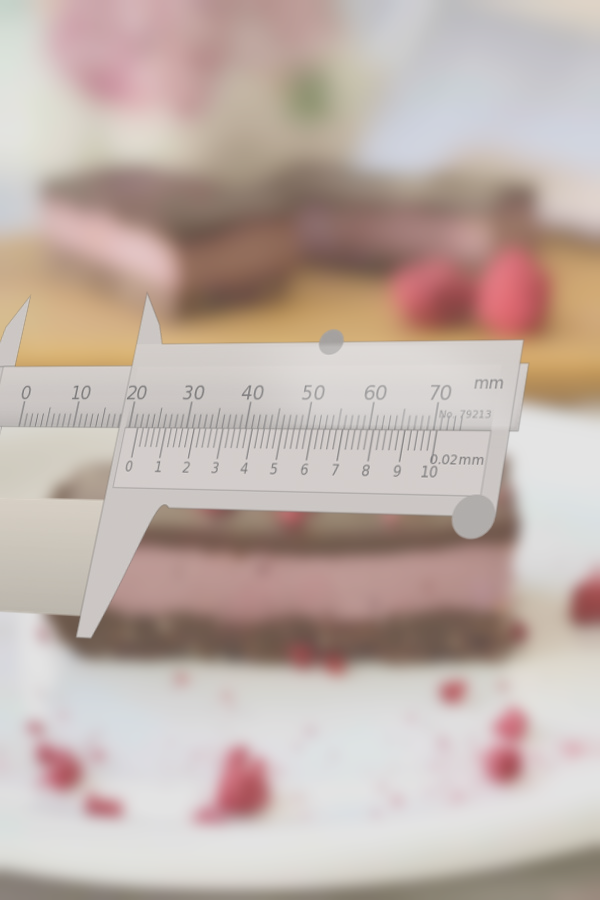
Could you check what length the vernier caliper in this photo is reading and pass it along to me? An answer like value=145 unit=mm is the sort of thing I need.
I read value=21.5 unit=mm
